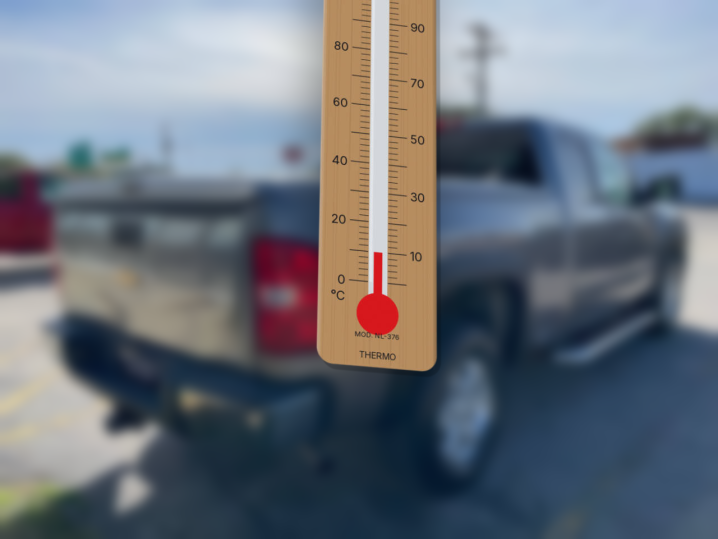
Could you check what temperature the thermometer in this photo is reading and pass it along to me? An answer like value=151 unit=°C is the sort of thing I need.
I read value=10 unit=°C
